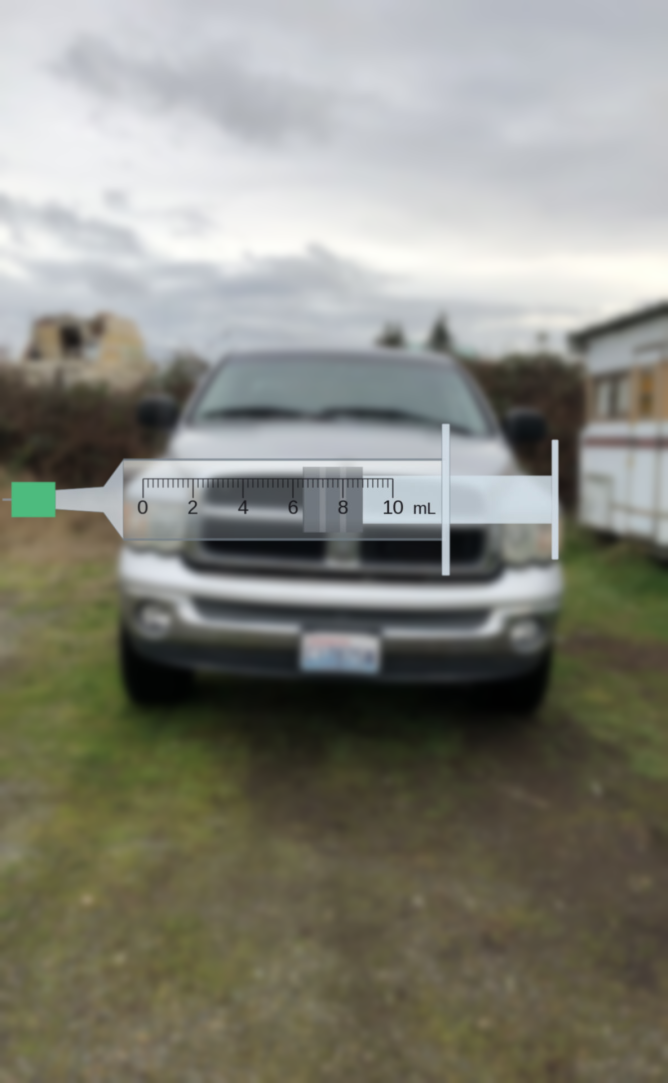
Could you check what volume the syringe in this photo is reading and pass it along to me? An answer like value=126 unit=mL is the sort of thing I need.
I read value=6.4 unit=mL
